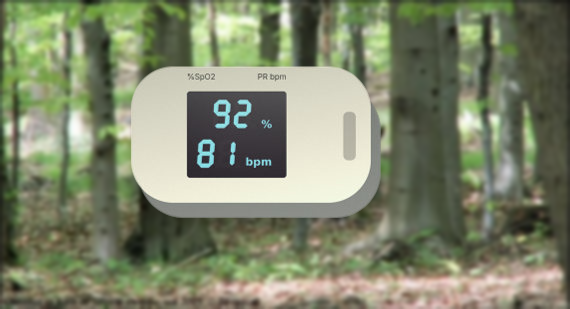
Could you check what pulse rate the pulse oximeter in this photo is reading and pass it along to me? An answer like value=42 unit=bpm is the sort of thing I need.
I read value=81 unit=bpm
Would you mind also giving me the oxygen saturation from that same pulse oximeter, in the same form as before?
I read value=92 unit=%
